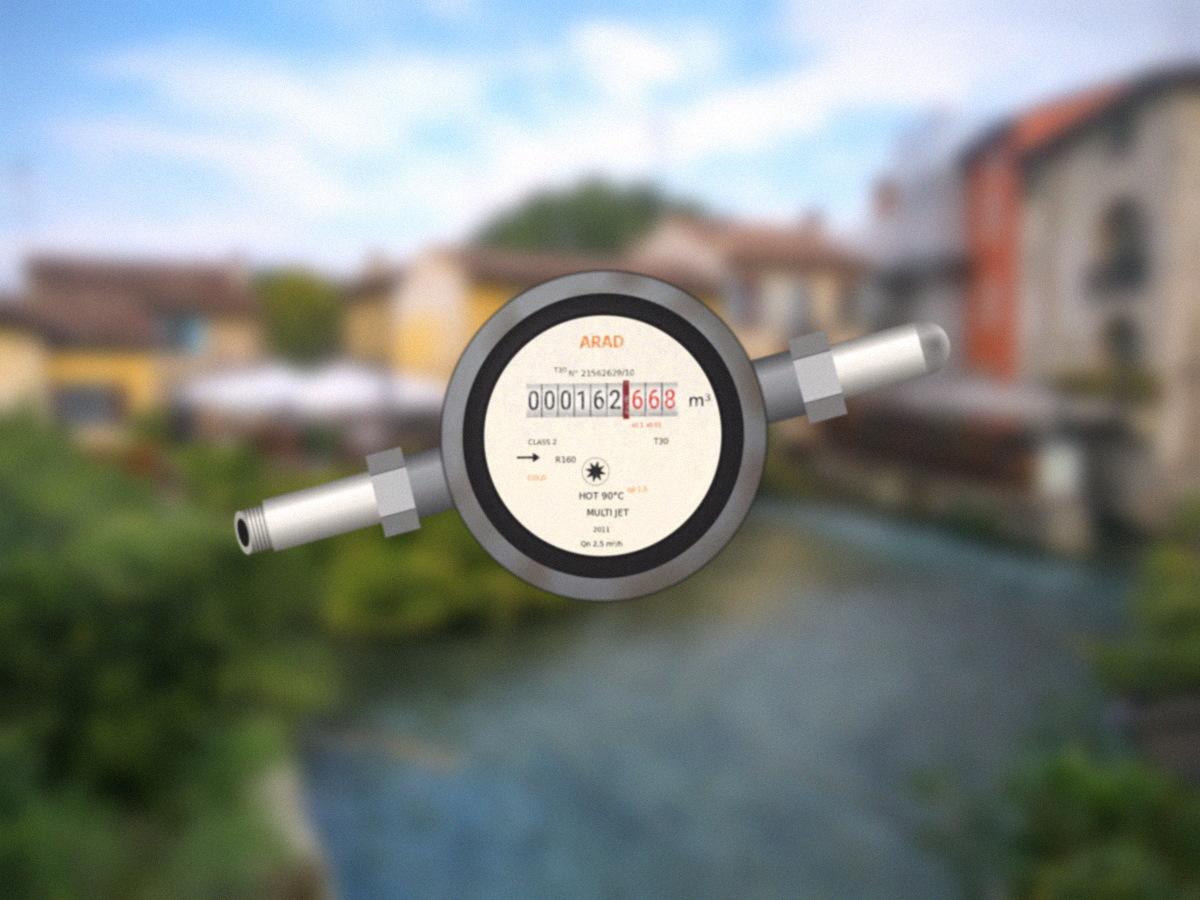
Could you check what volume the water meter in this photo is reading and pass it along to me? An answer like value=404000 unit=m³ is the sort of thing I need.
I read value=162.668 unit=m³
